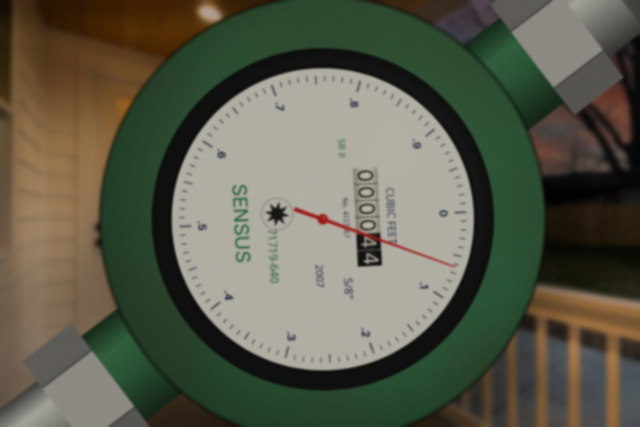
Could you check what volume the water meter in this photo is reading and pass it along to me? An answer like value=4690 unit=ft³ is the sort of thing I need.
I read value=44.06 unit=ft³
